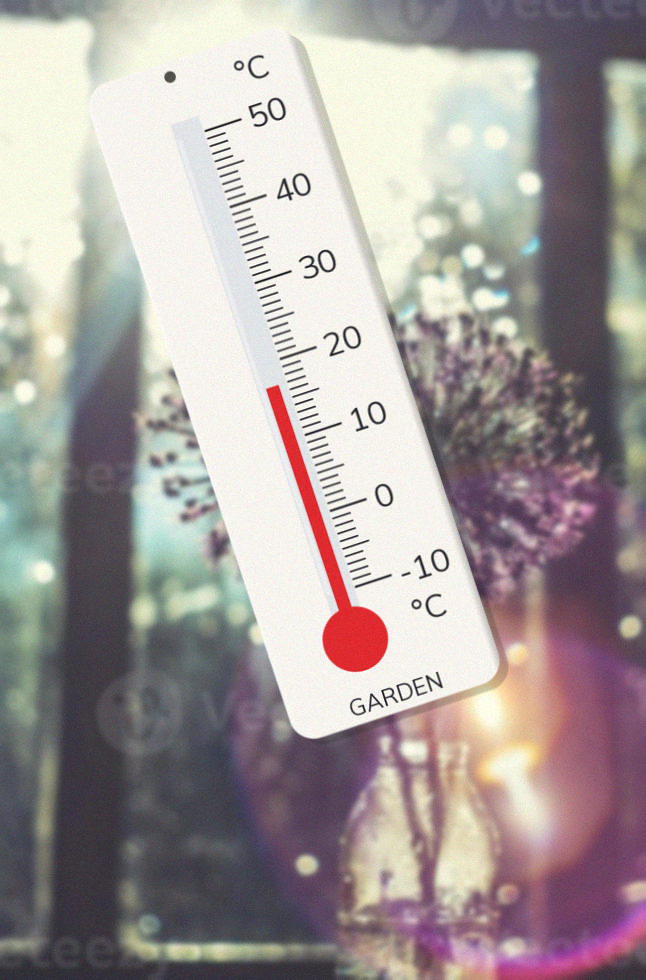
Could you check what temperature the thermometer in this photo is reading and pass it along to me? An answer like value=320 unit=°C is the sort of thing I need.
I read value=17 unit=°C
